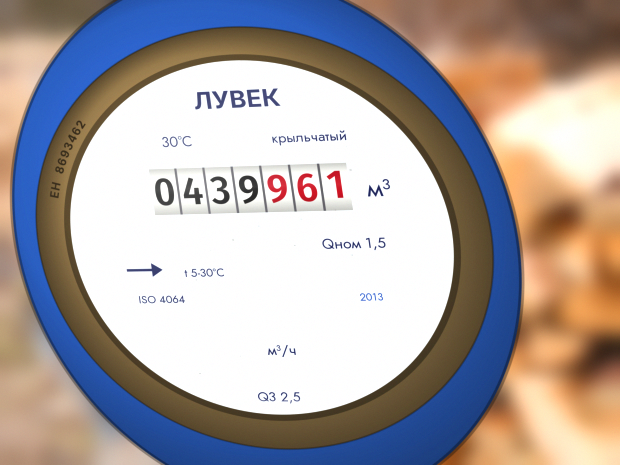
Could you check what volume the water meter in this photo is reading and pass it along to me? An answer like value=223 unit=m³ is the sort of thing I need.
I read value=439.961 unit=m³
